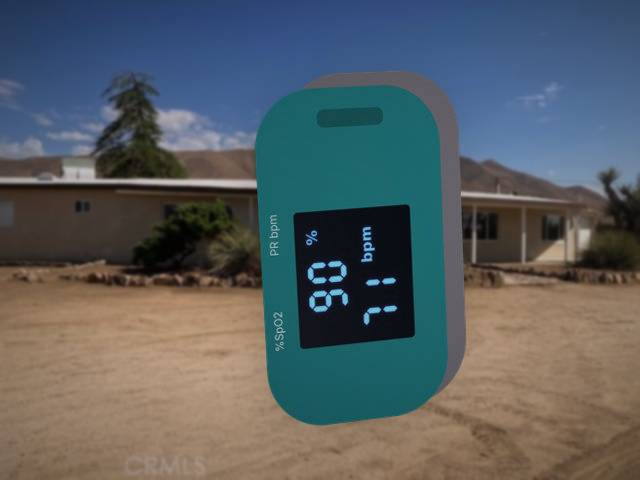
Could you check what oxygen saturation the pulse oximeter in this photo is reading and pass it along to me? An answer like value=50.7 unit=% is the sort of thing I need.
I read value=90 unit=%
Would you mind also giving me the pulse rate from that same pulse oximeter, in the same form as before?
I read value=71 unit=bpm
